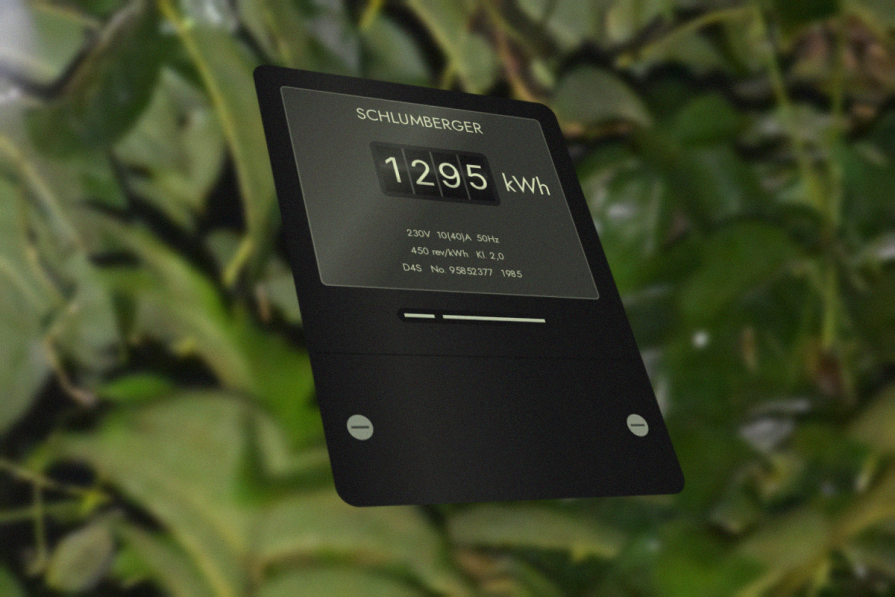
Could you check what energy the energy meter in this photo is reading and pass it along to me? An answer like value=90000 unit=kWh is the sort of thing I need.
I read value=1295 unit=kWh
